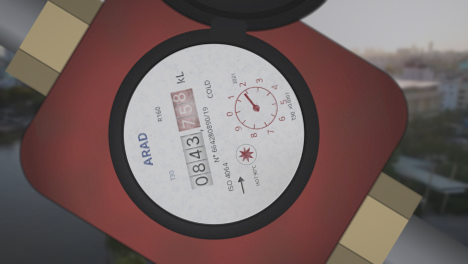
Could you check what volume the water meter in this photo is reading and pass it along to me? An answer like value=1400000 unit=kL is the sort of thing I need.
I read value=843.7581 unit=kL
